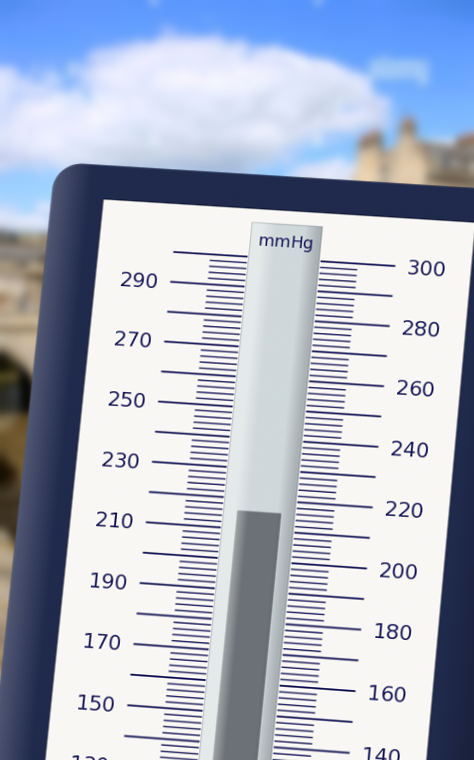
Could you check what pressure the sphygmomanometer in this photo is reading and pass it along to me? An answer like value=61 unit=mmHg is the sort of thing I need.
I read value=216 unit=mmHg
